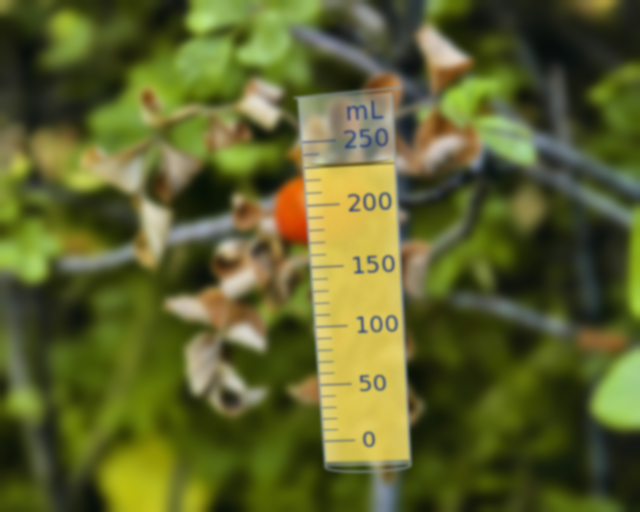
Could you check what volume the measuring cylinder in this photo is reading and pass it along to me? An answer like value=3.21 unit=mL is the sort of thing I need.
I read value=230 unit=mL
